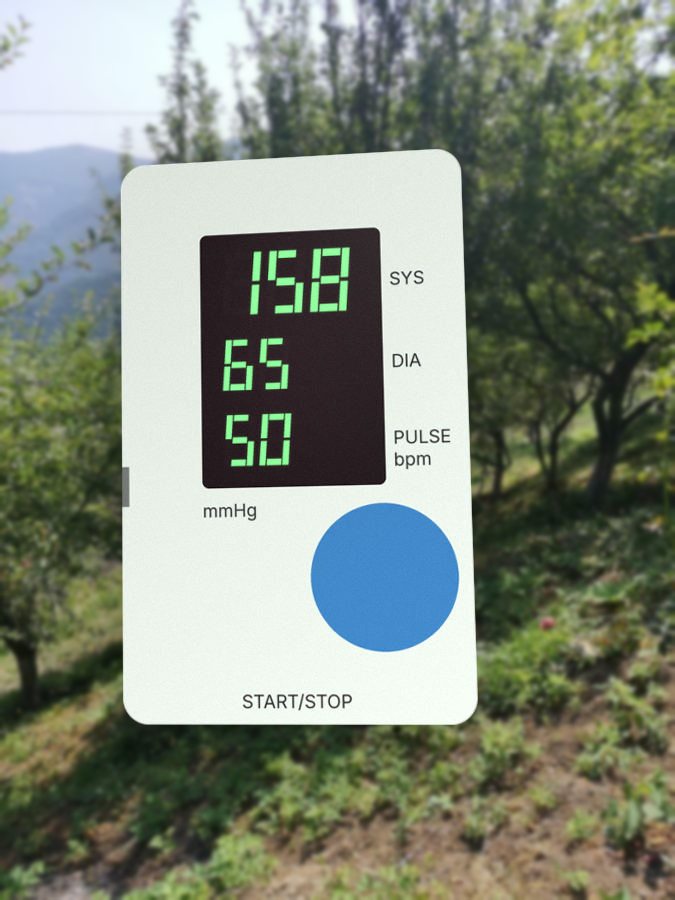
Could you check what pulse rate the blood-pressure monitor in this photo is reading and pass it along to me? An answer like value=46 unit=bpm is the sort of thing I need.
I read value=50 unit=bpm
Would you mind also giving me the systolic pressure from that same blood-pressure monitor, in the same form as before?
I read value=158 unit=mmHg
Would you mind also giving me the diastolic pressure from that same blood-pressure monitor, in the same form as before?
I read value=65 unit=mmHg
